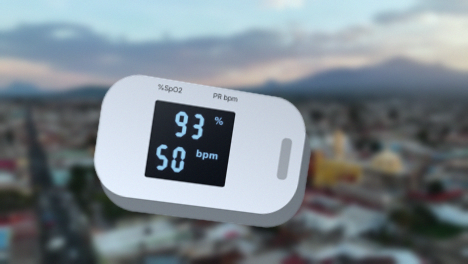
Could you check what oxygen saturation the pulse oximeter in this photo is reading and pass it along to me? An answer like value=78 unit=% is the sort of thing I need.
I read value=93 unit=%
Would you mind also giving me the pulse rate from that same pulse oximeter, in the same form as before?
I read value=50 unit=bpm
